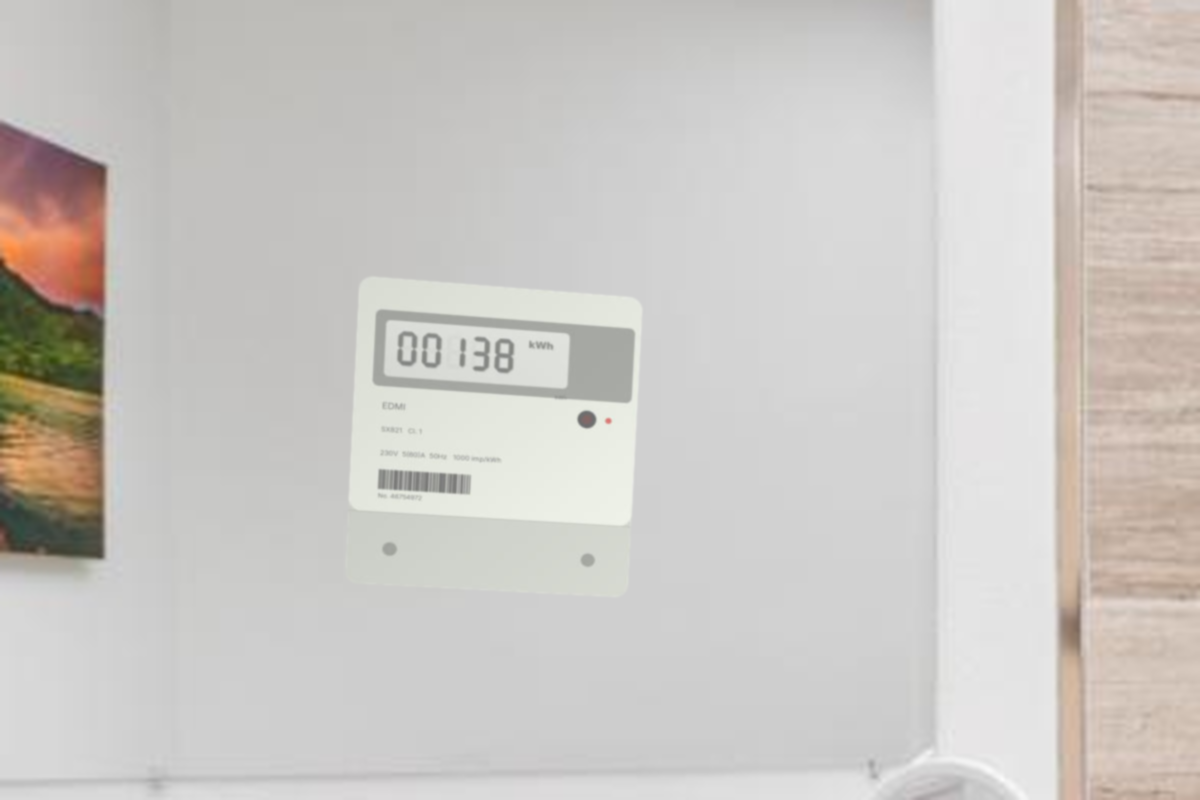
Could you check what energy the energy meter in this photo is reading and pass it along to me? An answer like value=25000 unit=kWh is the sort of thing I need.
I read value=138 unit=kWh
